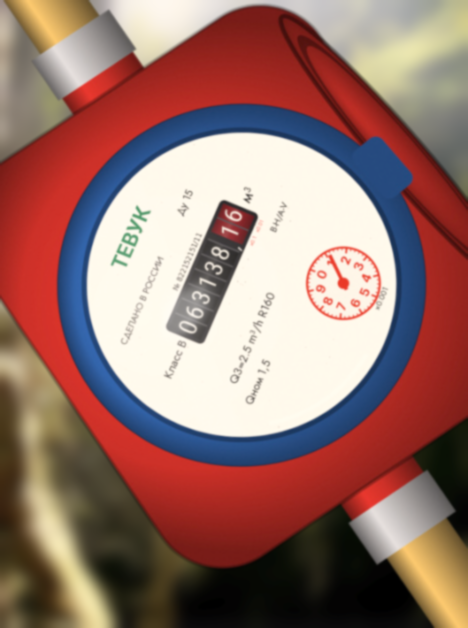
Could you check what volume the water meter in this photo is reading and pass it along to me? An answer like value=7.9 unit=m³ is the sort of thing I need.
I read value=63138.161 unit=m³
